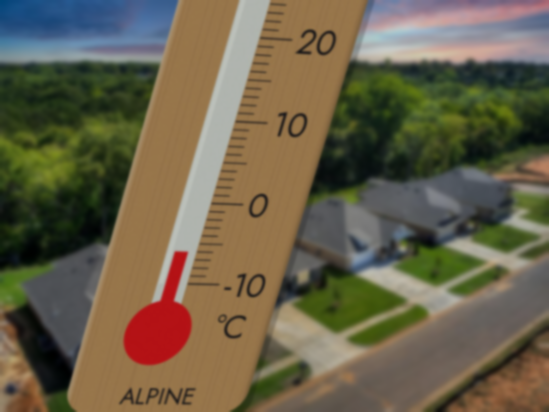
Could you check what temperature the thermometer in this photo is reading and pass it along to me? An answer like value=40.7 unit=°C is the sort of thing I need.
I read value=-6 unit=°C
